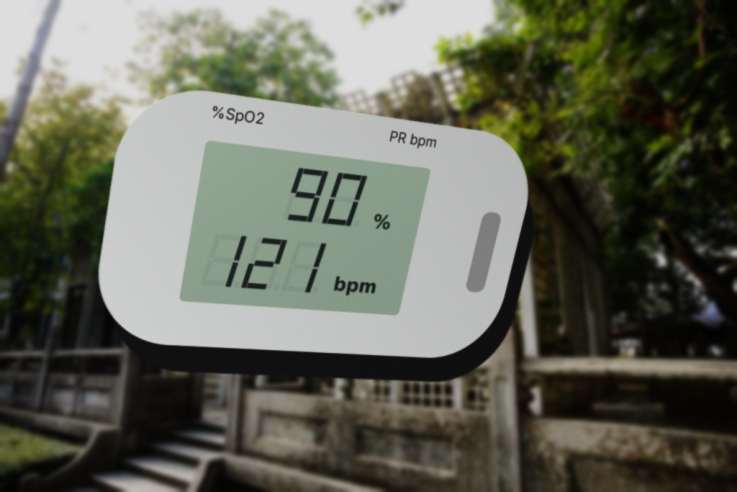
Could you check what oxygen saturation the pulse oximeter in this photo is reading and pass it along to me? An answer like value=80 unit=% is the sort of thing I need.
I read value=90 unit=%
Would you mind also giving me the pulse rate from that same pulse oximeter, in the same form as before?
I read value=121 unit=bpm
